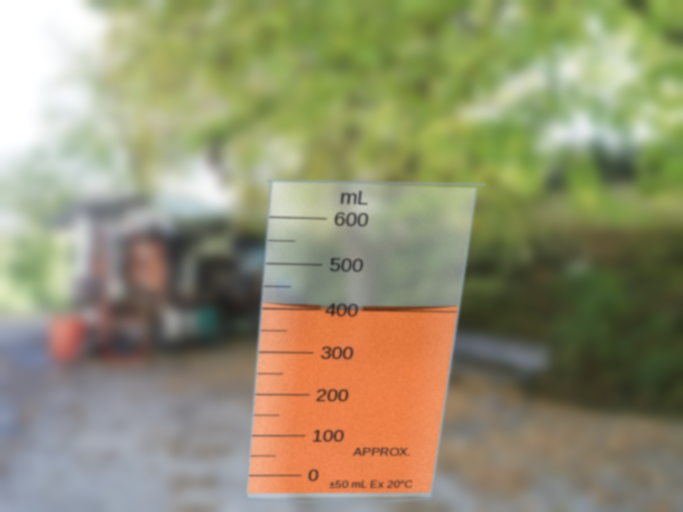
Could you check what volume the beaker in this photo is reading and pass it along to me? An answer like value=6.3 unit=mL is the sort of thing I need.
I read value=400 unit=mL
